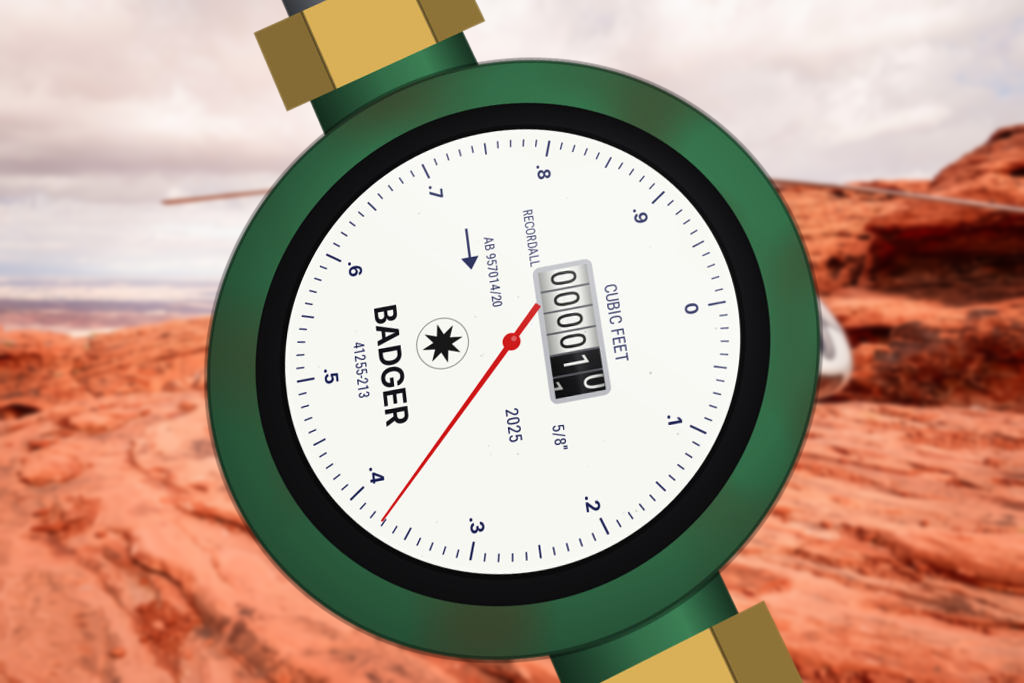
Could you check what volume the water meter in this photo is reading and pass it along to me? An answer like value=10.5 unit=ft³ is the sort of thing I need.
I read value=10.37 unit=ft³
